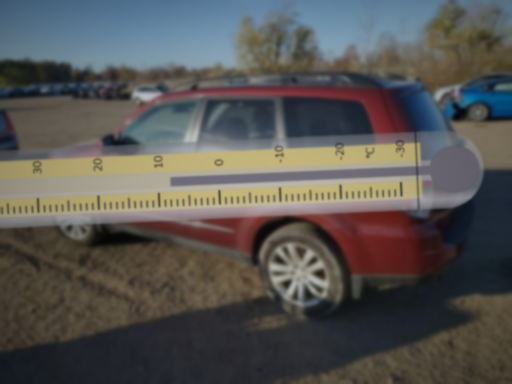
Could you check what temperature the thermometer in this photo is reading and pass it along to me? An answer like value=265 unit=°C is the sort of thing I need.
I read value=8 unit=°C
